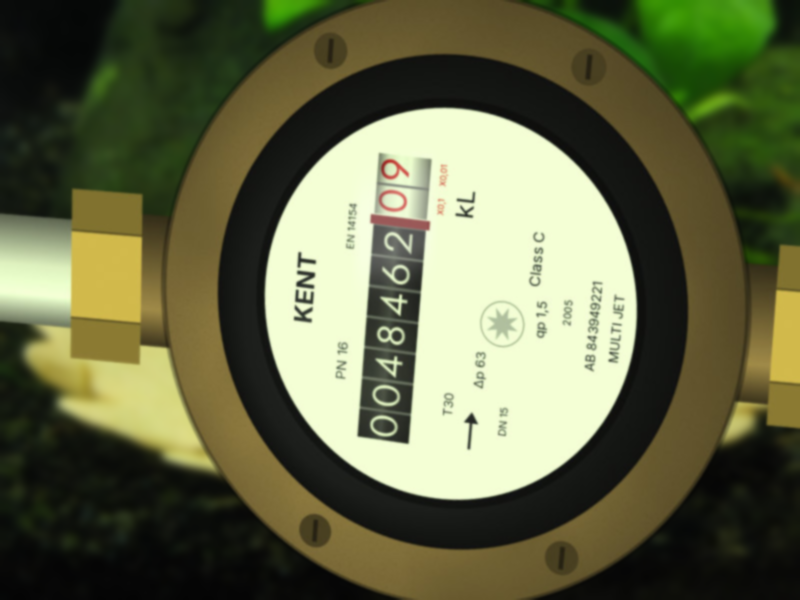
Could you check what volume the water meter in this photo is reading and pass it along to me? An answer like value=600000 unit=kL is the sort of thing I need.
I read value=48462.09 unit=kL
